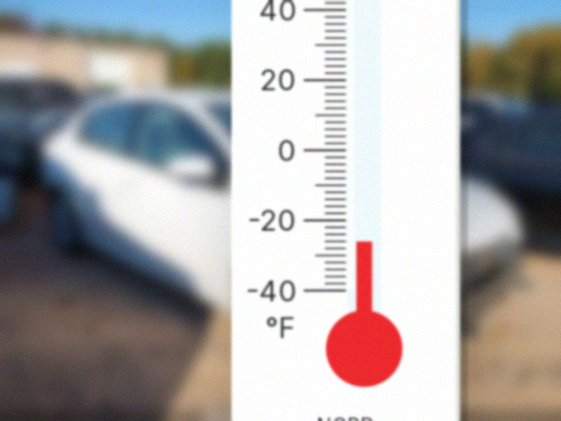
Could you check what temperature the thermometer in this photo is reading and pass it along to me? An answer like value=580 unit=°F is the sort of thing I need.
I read value=-26 unit=°F
